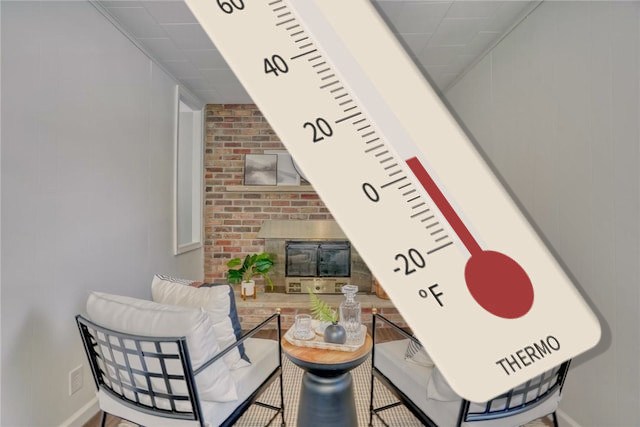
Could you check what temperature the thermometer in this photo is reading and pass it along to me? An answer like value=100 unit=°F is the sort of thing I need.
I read value=4 unit=°F
